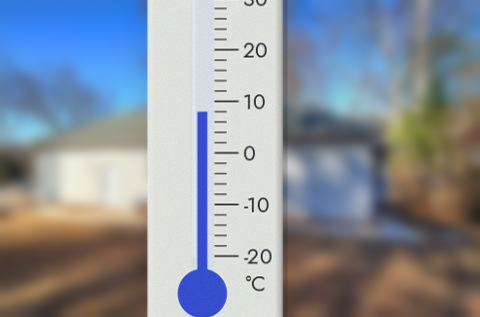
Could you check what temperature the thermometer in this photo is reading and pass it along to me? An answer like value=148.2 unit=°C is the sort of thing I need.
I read value=8 unit=°C
